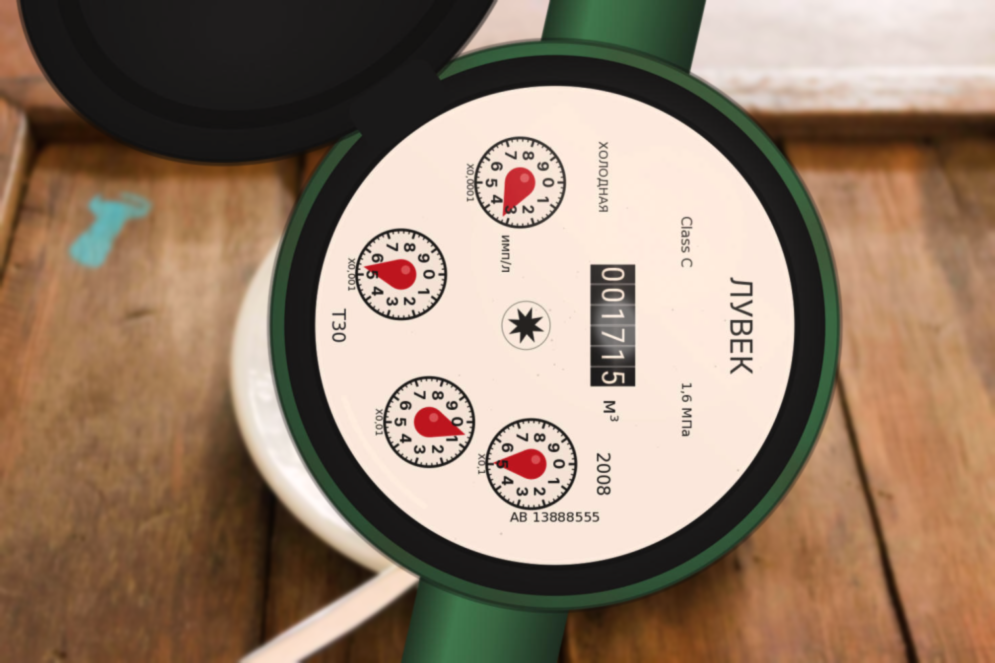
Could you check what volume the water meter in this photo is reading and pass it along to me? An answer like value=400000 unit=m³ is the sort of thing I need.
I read value=1715.5053 unit=m³
